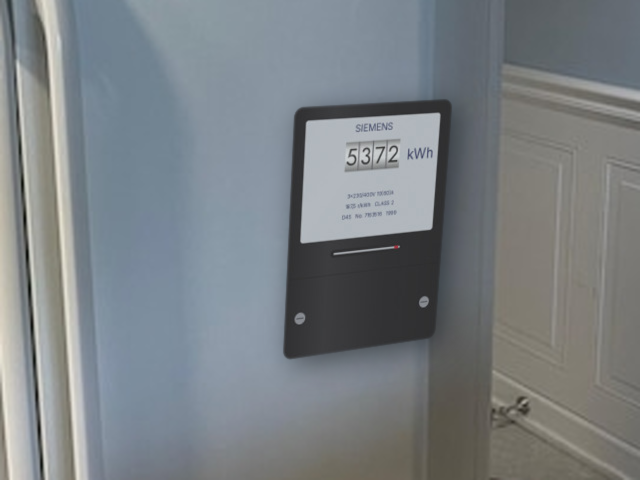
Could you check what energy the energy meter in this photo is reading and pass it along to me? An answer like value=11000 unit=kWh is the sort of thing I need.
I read value=5372 unit=kWh
